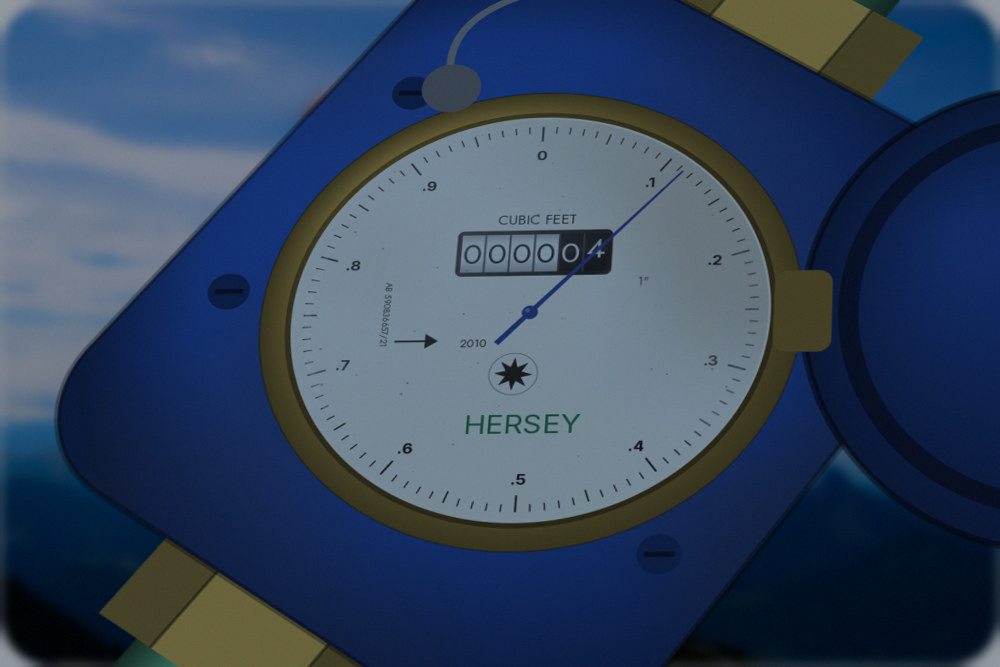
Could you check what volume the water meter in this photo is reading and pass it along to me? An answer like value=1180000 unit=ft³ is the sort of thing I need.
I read value=4.11 unit=ft³
